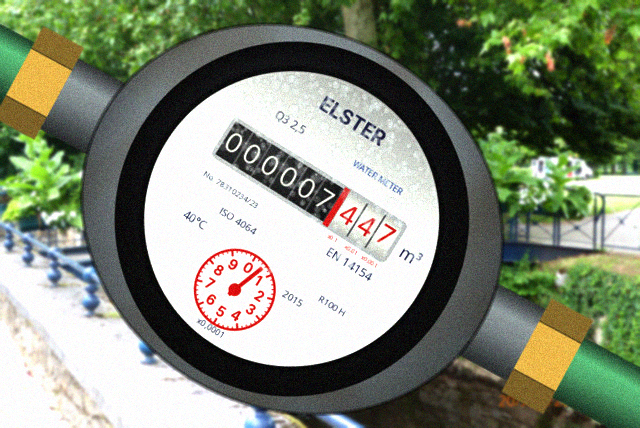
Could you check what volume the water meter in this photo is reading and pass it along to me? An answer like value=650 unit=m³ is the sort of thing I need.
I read value=7.4470 unit=m³
